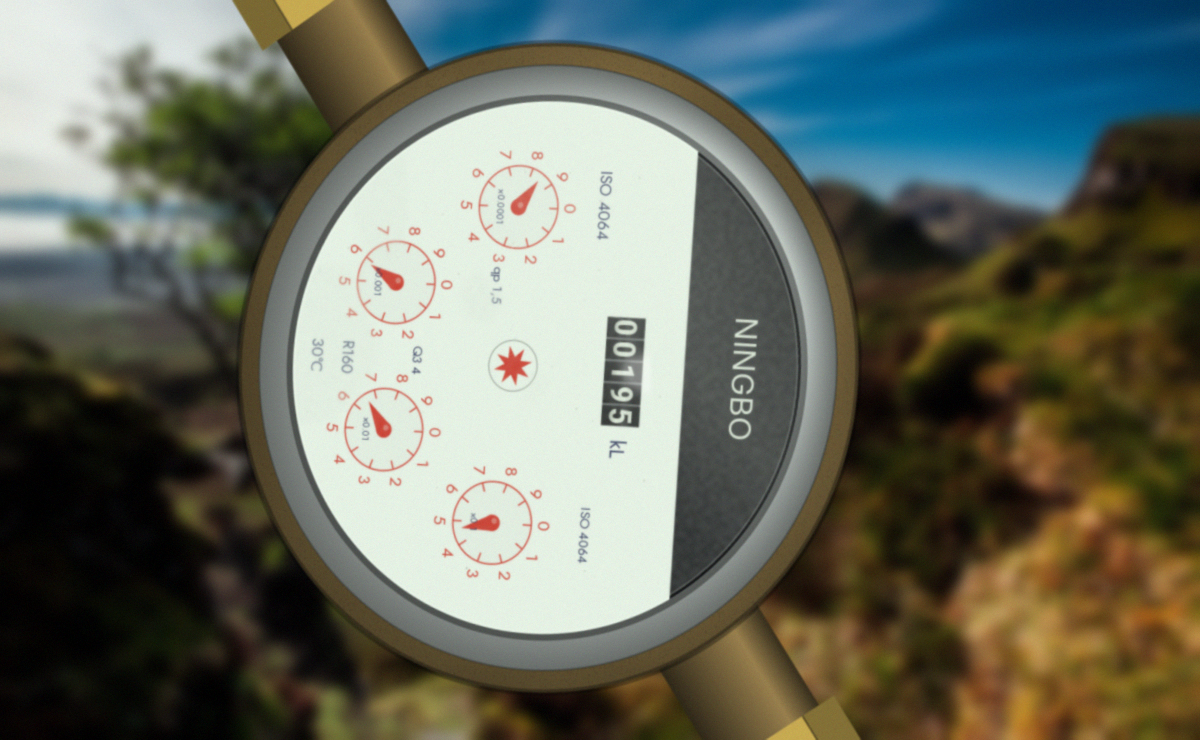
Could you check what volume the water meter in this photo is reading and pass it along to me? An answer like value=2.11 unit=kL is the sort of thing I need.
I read value=195.4658 unit=kL
